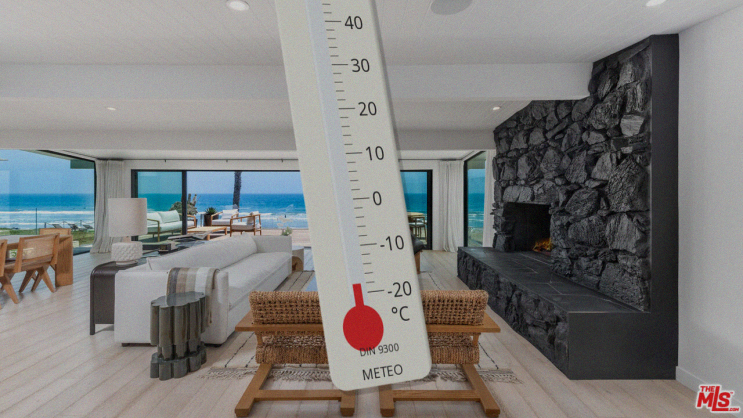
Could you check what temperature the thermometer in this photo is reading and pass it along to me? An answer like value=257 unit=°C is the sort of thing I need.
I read value=-18 unit=°C
